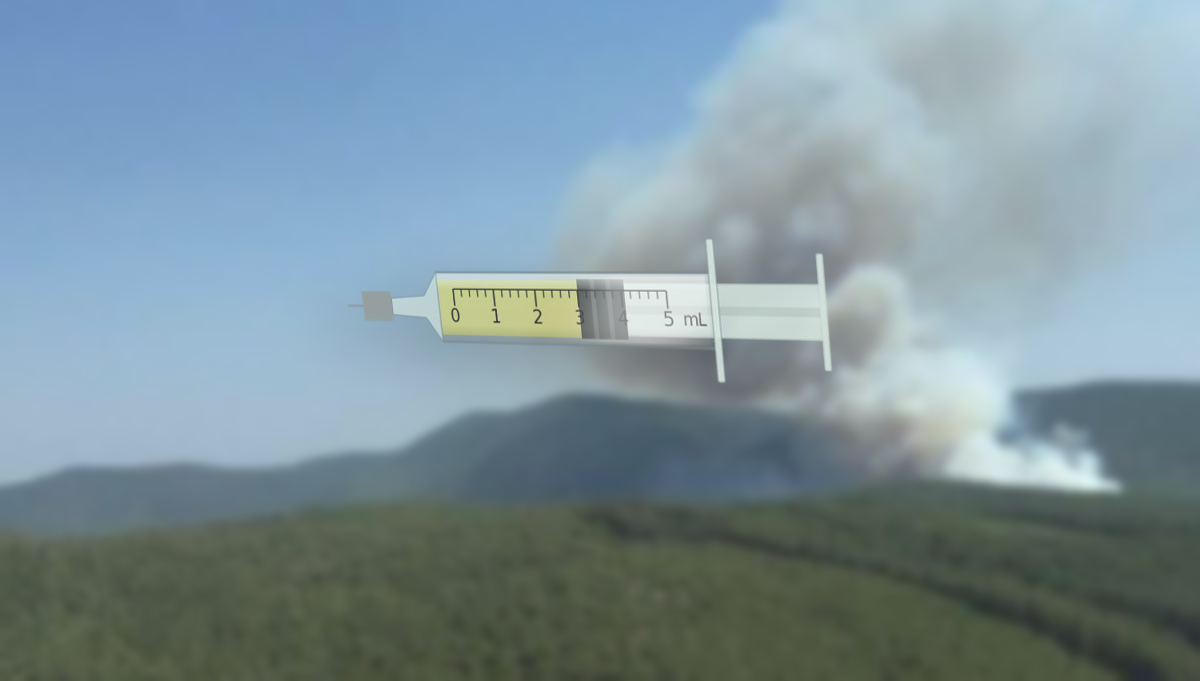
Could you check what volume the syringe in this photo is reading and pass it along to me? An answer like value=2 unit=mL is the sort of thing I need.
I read value=3 unit=mL
